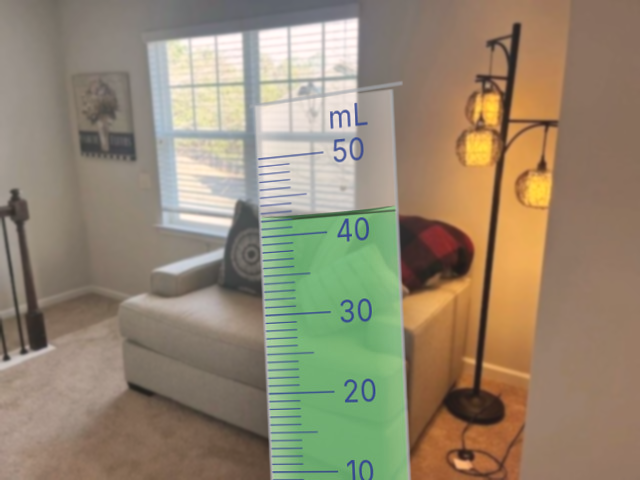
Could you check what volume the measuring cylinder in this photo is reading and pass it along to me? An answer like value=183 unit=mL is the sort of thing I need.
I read value=42 unit=mL
